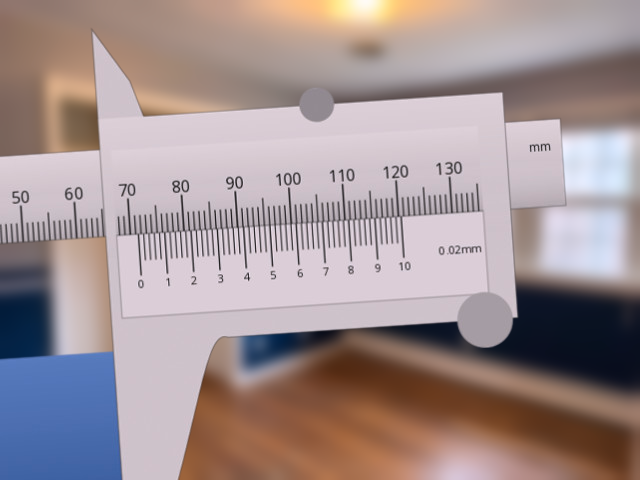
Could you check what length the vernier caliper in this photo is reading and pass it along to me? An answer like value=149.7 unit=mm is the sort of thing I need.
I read value=71.5 unit=mm
